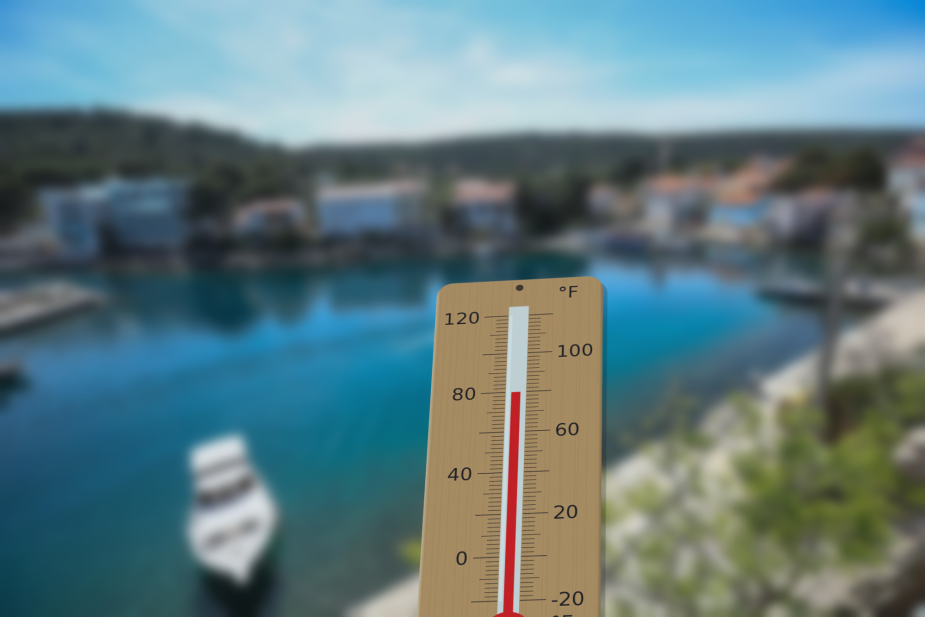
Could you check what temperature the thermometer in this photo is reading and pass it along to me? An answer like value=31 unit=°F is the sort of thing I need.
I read value=80 unit=°F
